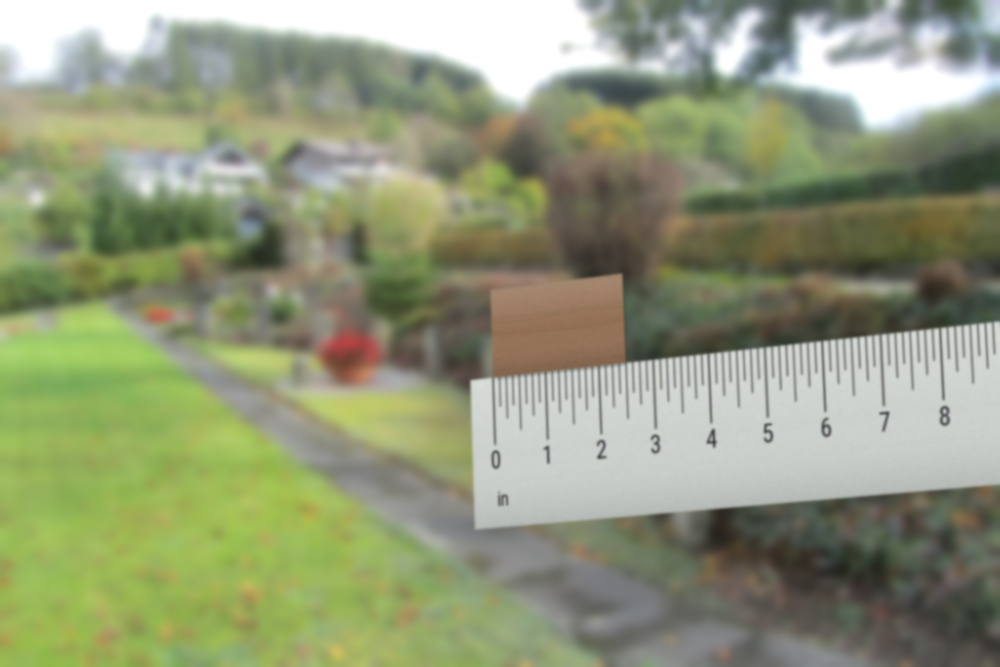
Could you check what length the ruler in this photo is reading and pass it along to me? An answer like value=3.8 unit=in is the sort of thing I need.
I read value=2.5 unit=in
